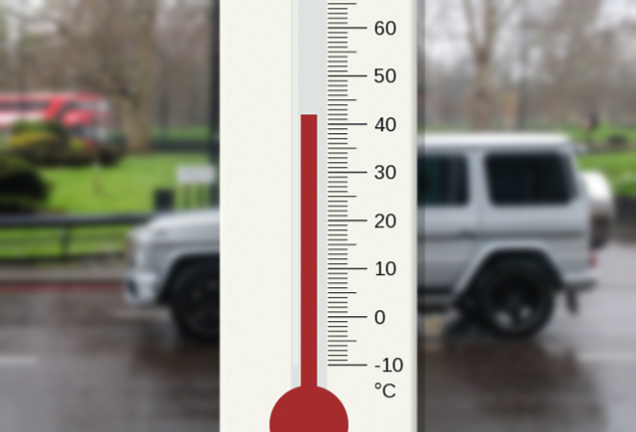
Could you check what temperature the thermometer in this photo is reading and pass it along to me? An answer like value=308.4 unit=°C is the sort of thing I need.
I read value=42 unit=°C
